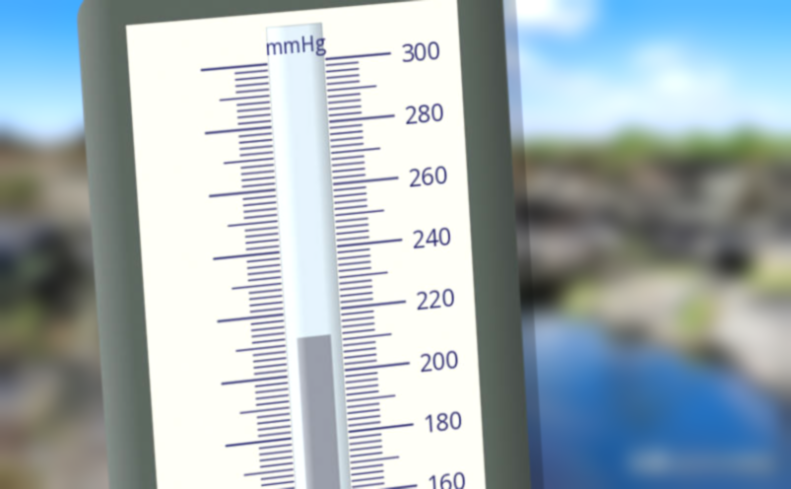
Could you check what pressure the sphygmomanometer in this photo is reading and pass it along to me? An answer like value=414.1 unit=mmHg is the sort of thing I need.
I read value=212 unit=mmHg
